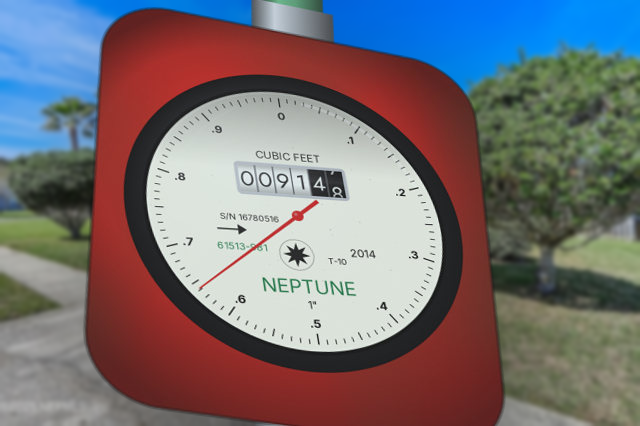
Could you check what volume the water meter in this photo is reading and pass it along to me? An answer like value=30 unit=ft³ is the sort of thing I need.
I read value=9147.64 unit=ft³
